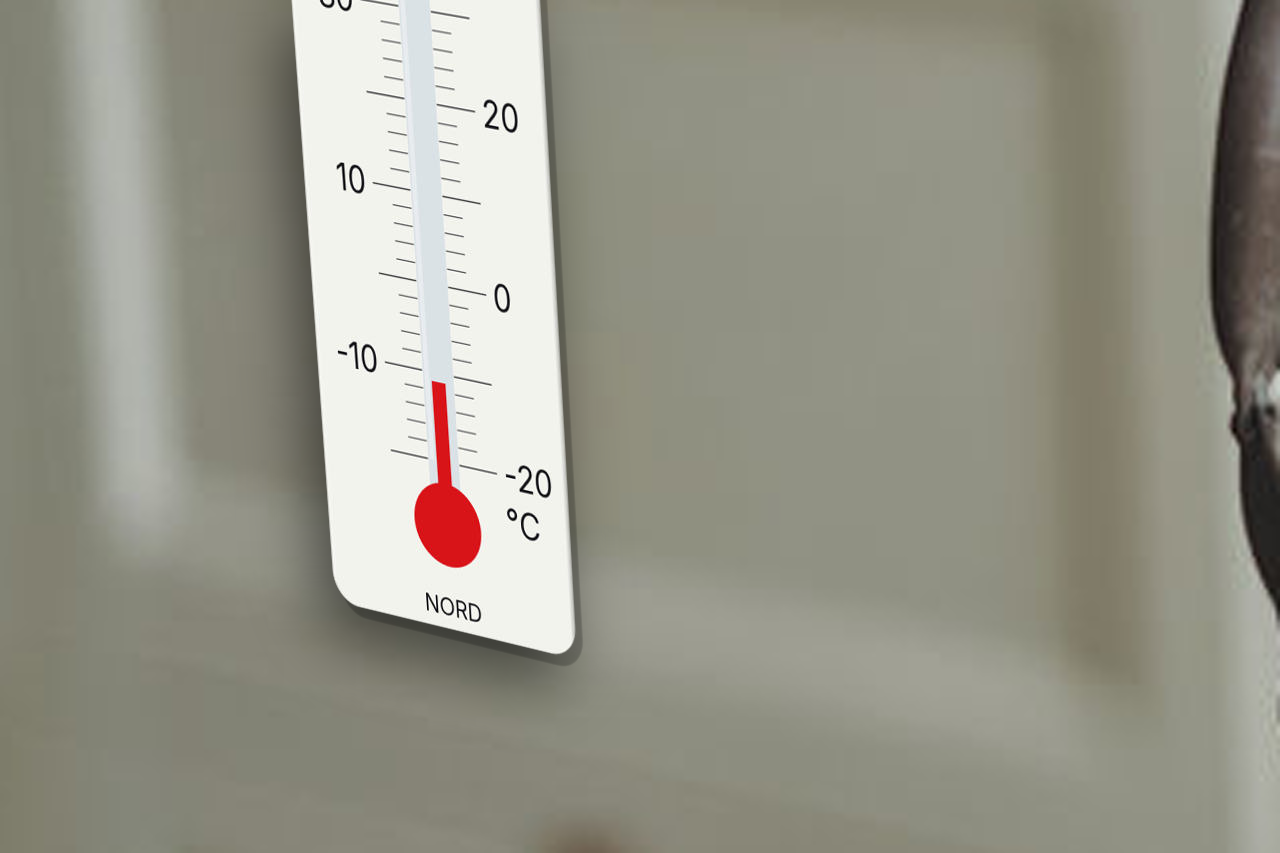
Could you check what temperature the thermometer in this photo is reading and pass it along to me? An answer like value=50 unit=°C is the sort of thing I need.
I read value=-11 unit=°C
